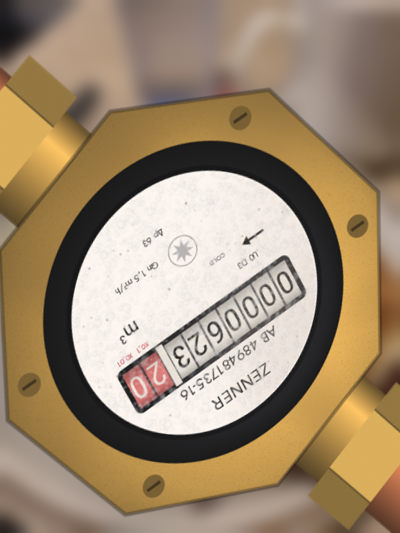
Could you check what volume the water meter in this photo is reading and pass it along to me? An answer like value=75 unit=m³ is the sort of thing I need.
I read value=623.20 unit=m³
